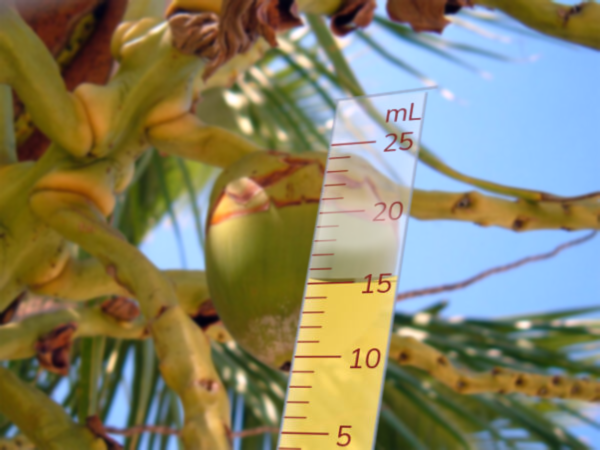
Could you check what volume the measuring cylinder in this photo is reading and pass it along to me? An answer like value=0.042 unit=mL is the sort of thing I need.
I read value=15 unit=mL
